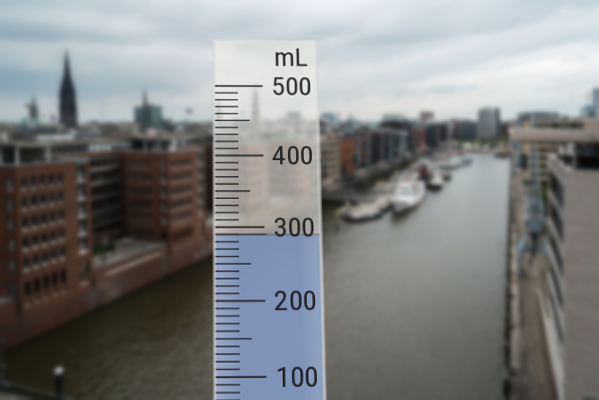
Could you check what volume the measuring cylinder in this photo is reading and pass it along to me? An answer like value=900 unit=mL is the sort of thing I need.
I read value=290 unit=mL
